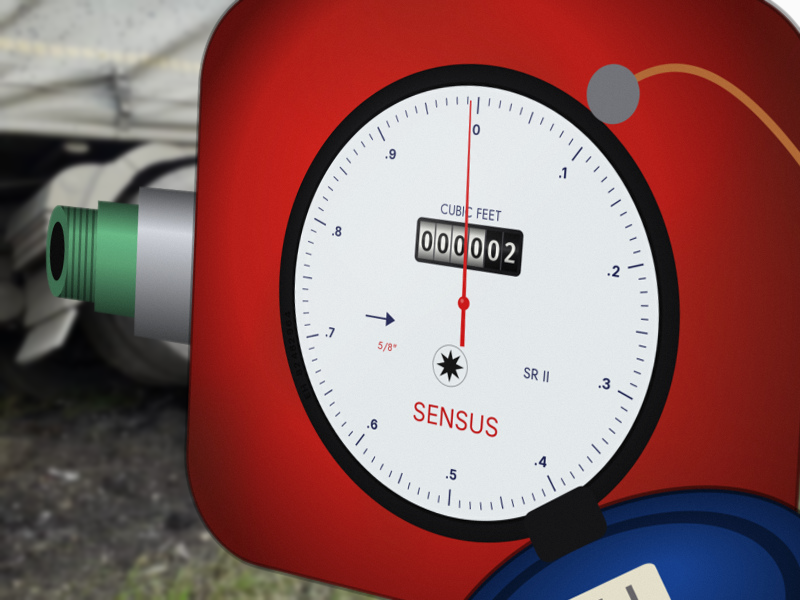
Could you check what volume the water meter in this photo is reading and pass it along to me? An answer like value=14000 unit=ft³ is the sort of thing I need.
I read value=1.99 unit=ft³
